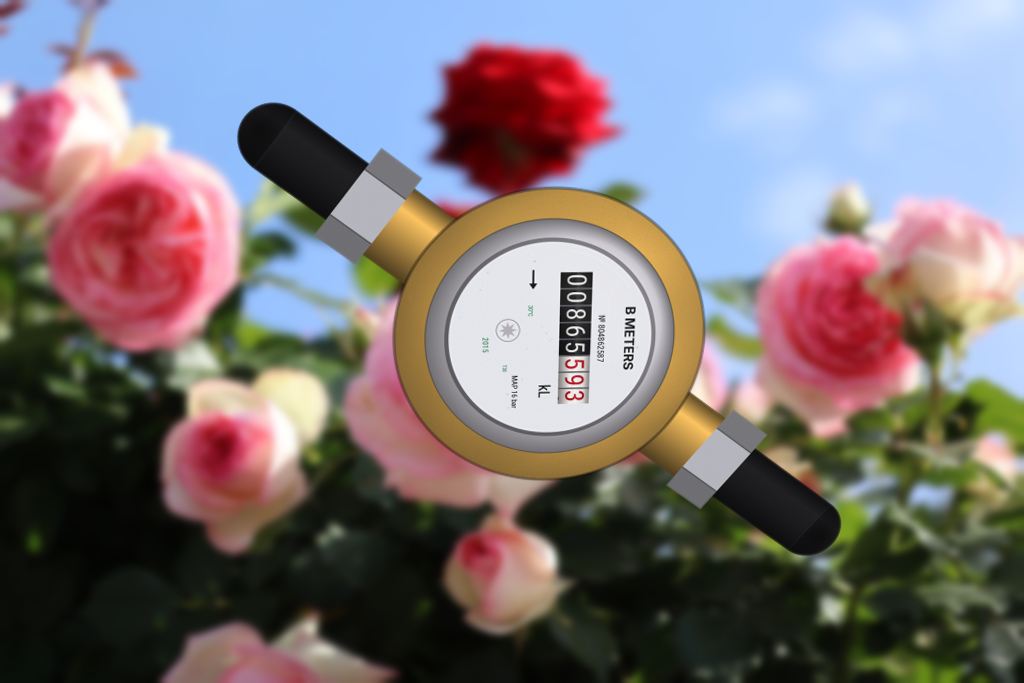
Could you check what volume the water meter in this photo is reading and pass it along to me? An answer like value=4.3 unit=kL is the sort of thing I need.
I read value=865.593 unit=kL
